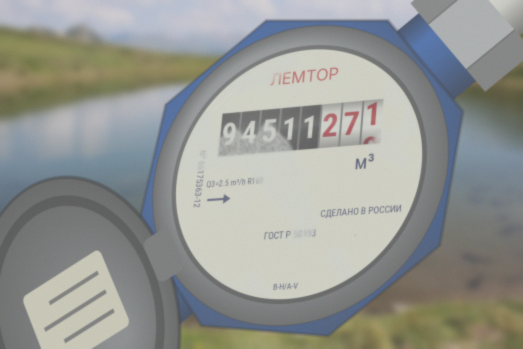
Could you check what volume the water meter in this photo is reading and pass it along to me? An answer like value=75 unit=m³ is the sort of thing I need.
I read value=94511.271 unit=m³
